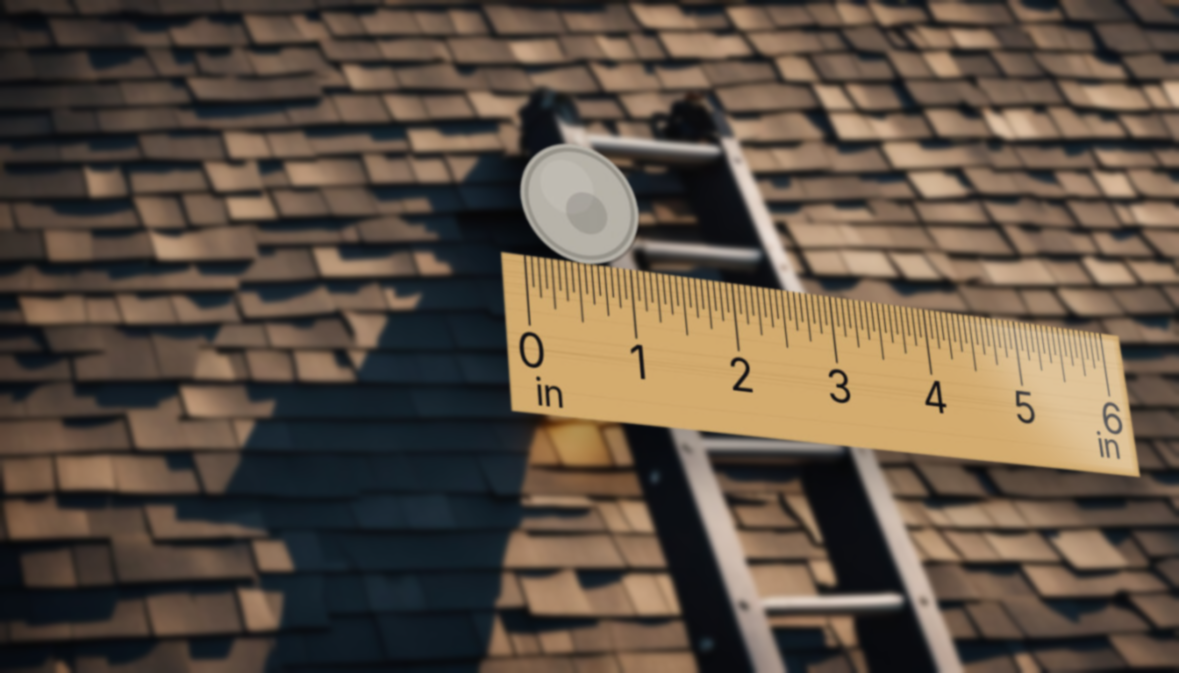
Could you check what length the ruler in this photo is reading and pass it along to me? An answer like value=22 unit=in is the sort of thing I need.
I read value=1.125 unit=in
